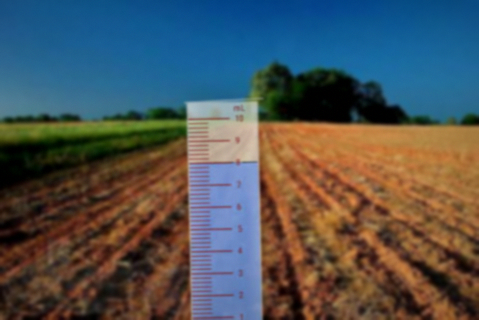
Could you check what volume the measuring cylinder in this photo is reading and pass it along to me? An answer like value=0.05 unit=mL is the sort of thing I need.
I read value=8 unit=mL
